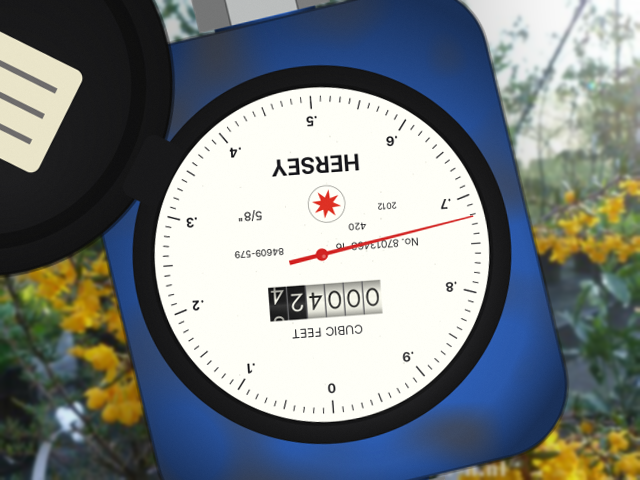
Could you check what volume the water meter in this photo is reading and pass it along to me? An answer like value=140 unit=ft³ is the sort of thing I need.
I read value=423.72 unit=ft³
